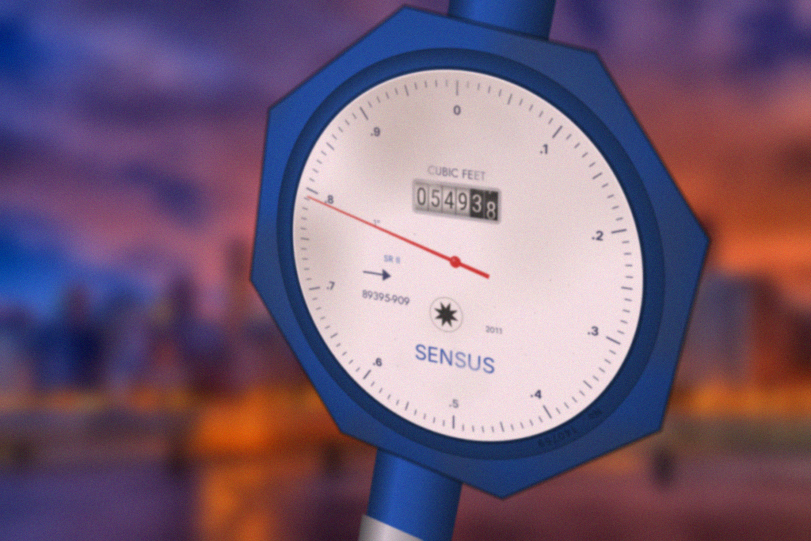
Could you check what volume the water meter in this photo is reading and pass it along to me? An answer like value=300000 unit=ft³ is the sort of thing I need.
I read value=54937.79 unit=ft³
